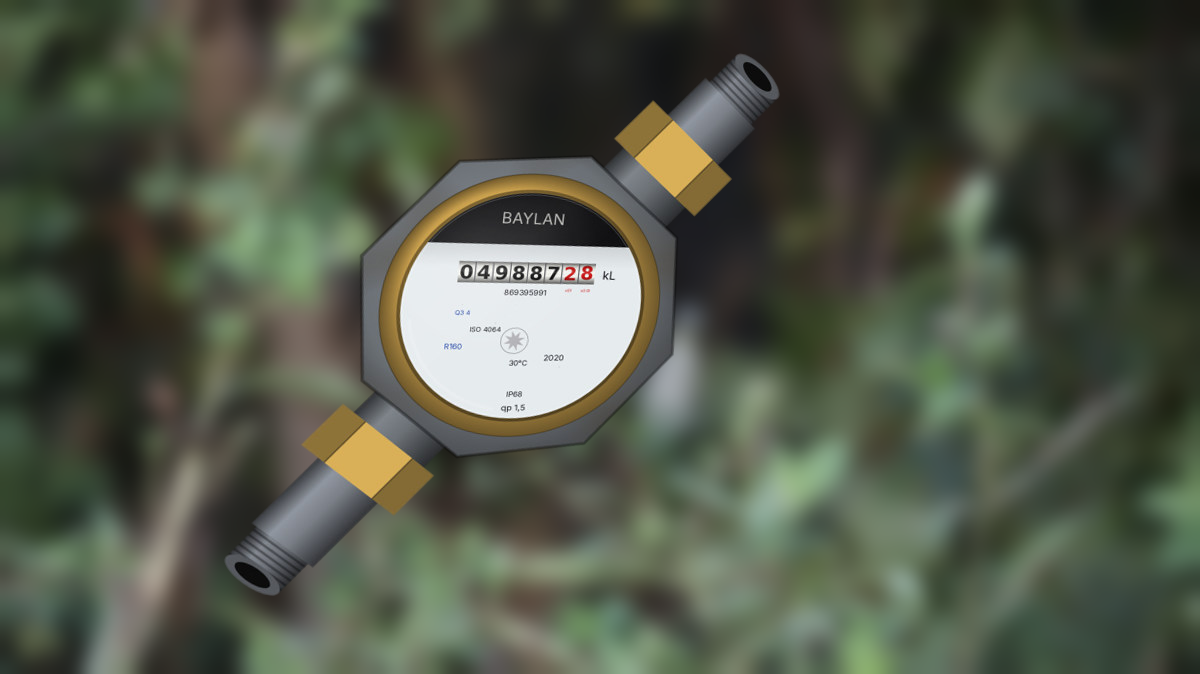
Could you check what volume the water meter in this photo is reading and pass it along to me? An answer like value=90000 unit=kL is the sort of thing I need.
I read value=49887.28 unit=kL
